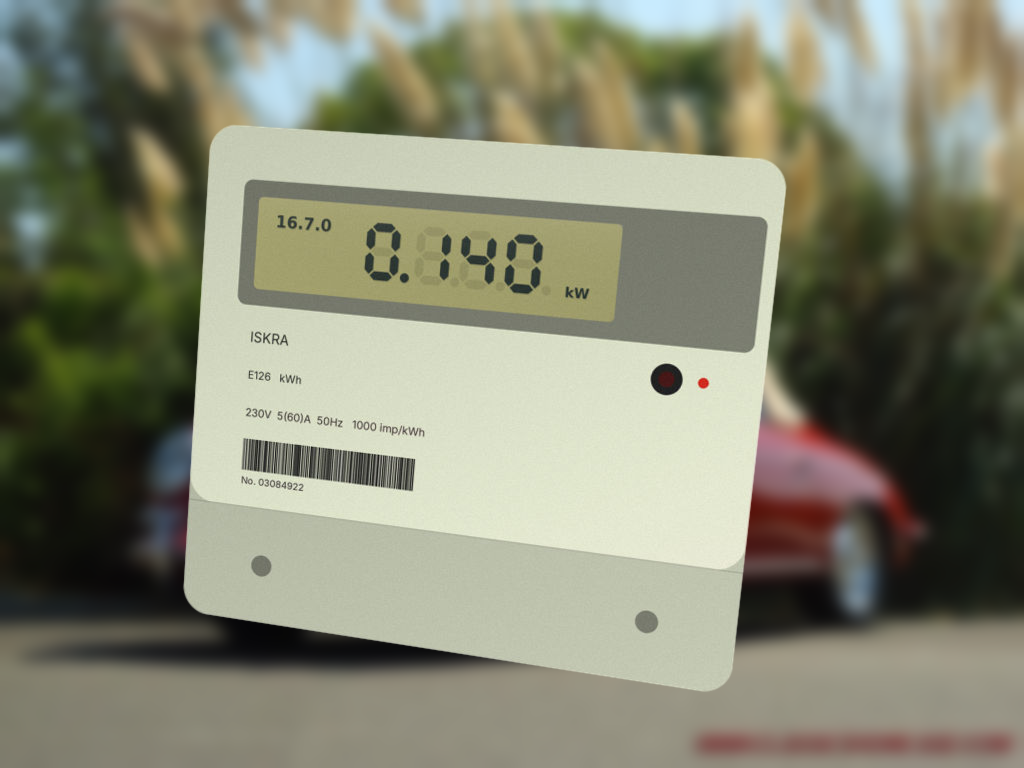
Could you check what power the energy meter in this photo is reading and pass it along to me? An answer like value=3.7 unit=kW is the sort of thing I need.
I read value=0.140 unit=kW
